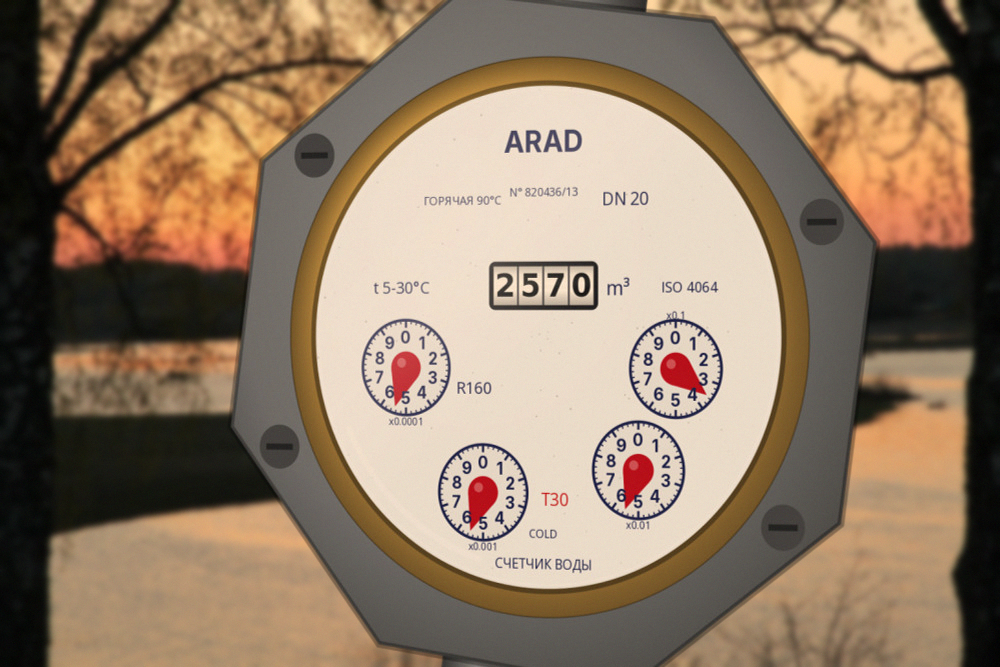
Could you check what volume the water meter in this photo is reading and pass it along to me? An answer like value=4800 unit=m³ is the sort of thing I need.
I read value=2570.3555 unit=m³
